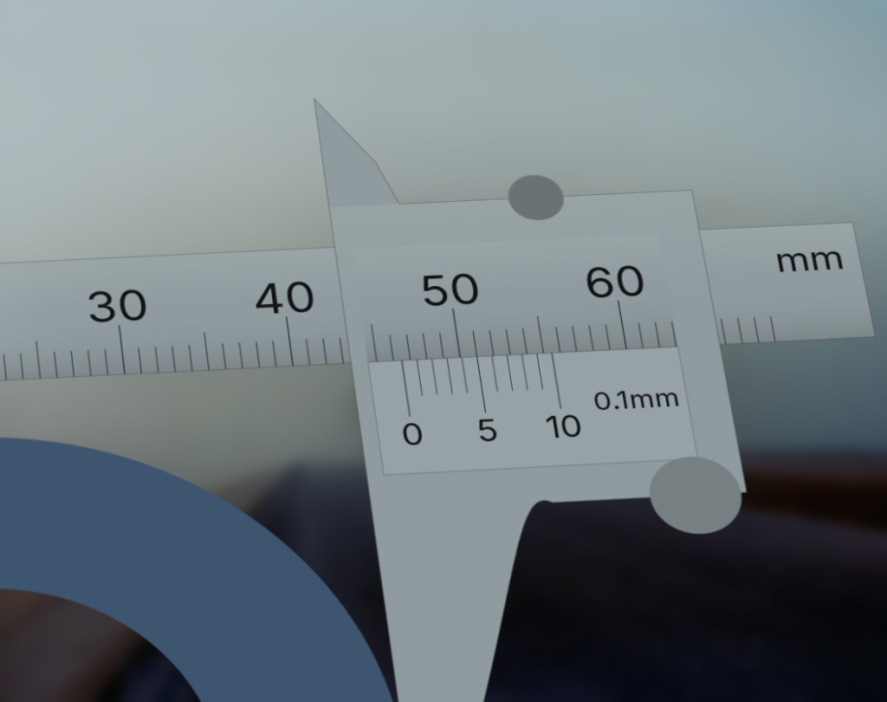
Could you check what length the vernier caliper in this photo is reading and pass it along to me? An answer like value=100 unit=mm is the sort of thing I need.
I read value=46.5 unit=mm
